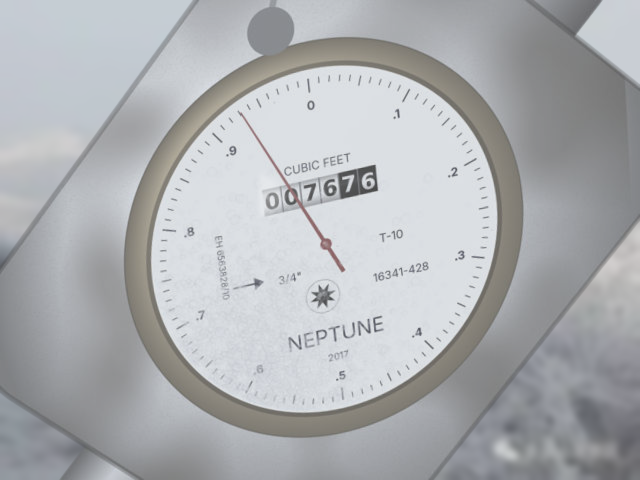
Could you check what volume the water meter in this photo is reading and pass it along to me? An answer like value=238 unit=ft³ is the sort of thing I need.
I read value=7675.93 unit=ft³
